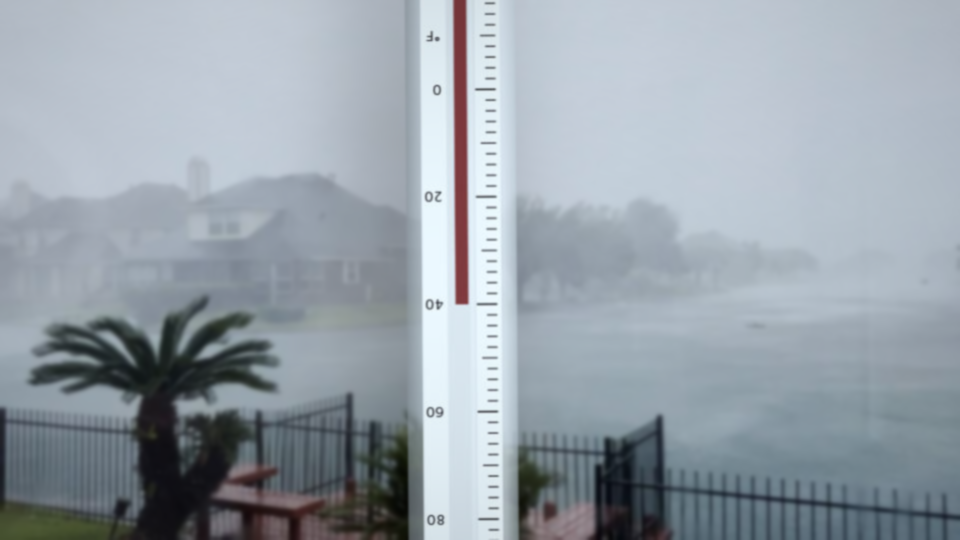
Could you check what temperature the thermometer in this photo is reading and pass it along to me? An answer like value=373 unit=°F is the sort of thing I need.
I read value=40 unit=°F
